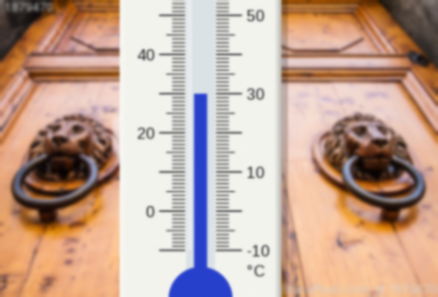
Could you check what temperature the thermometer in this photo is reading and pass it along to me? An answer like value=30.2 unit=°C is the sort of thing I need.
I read value=30 unit=°C
